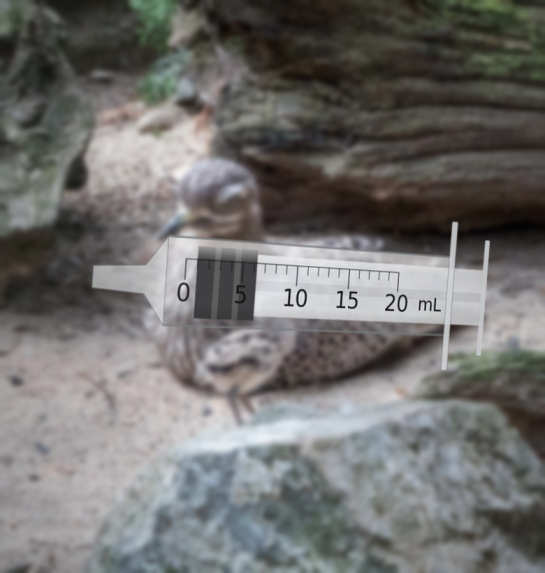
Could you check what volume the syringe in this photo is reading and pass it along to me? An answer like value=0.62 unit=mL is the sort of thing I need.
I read value=1 unit=mL
